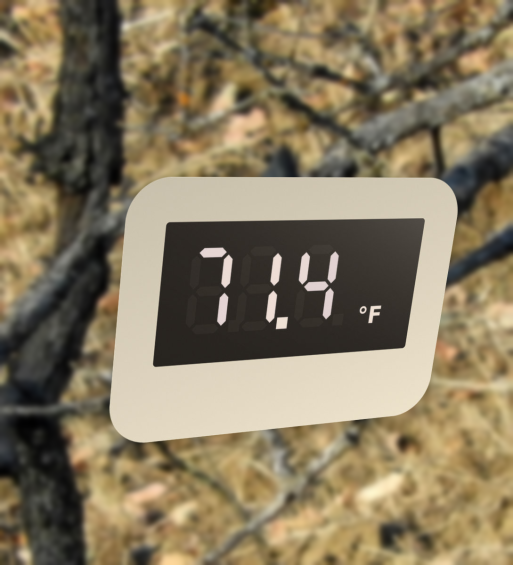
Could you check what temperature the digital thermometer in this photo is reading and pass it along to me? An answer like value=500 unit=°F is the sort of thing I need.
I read value=71.4 unit=°F
